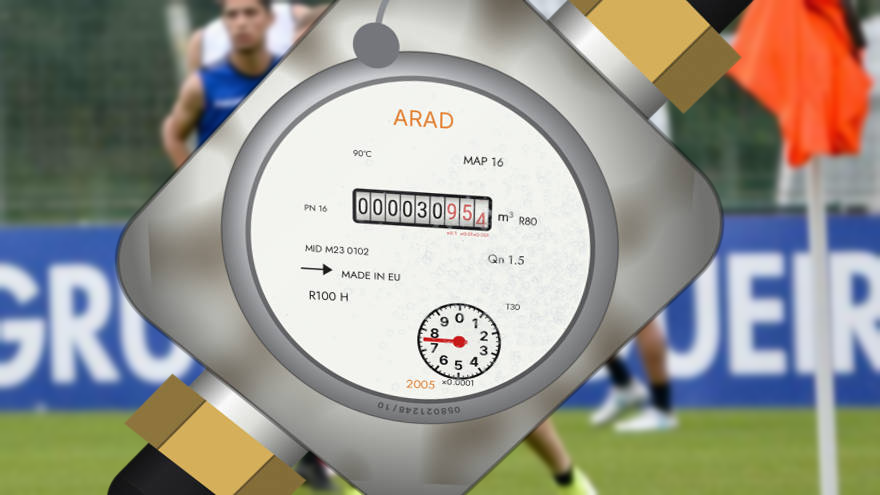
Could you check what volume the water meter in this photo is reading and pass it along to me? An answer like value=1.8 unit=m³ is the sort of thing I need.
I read value=30.9537 unit=m³
